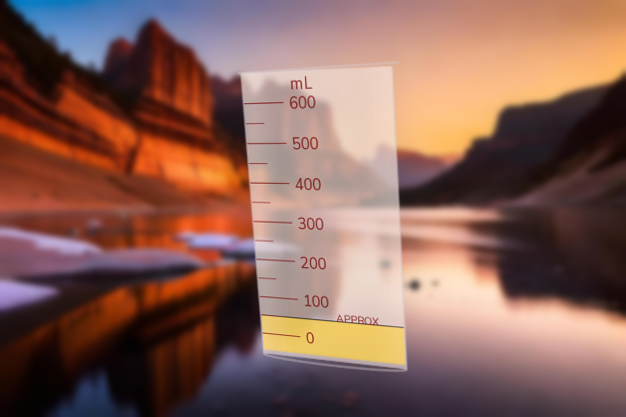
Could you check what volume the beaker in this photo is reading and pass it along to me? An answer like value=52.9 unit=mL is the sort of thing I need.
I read value=50 unit=mL
